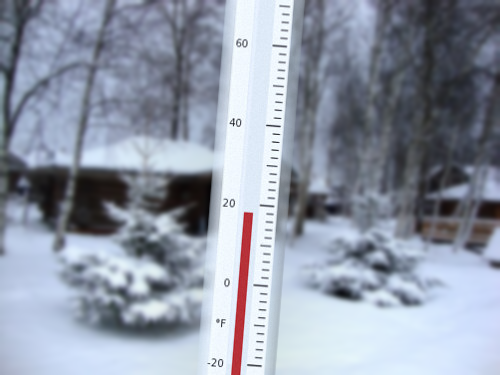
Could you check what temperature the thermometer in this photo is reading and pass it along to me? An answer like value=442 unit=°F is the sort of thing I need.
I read value=18 unit=°F
